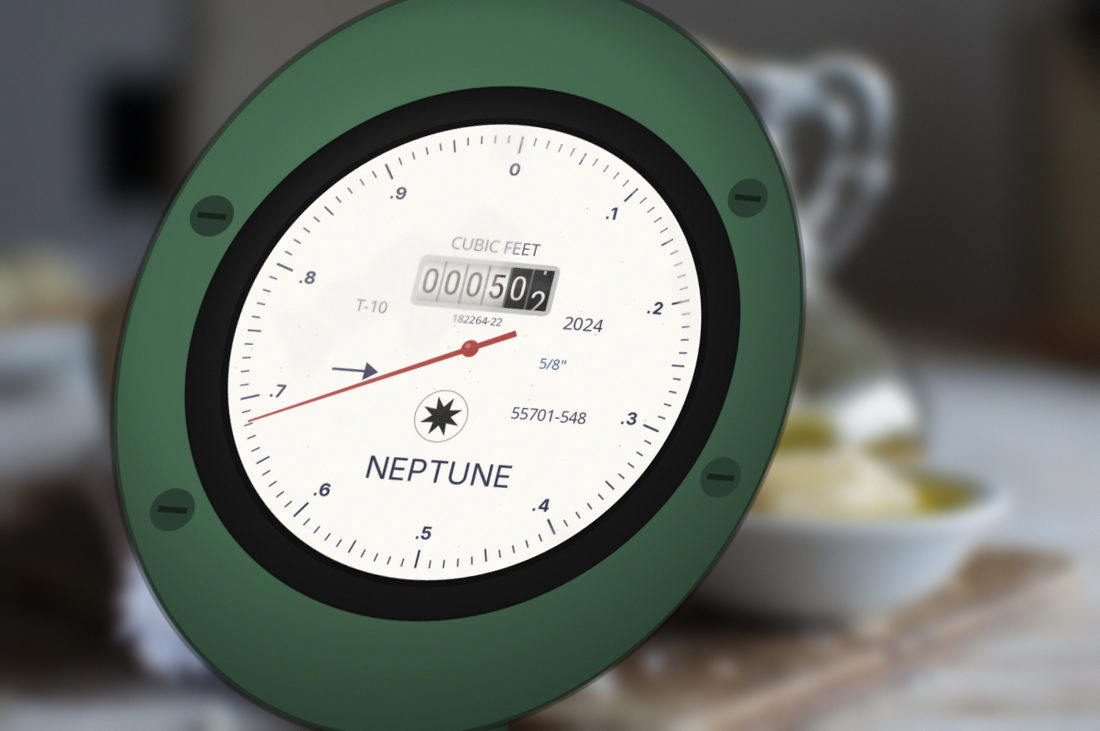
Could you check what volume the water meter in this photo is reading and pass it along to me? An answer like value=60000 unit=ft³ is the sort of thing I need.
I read value=501.68 unit=ft³
